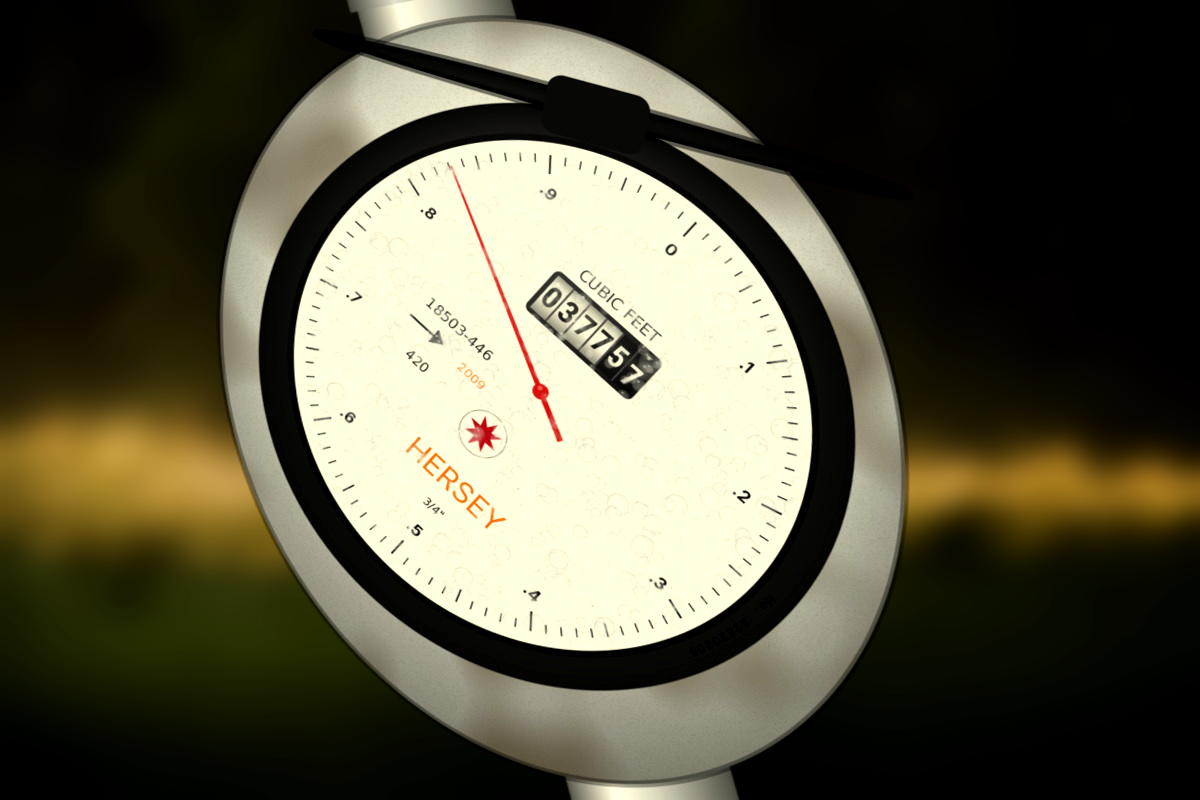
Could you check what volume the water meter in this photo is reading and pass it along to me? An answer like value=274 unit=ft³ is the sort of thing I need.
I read value=37756.83 unit=ft³
